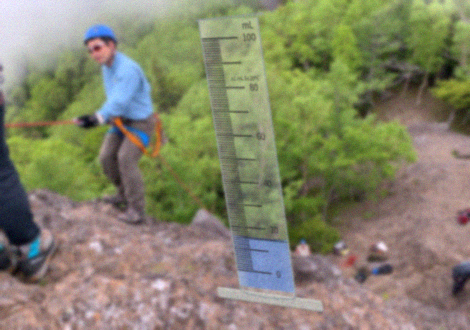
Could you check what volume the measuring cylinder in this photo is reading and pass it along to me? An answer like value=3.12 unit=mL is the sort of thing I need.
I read value=15 unit=mL
